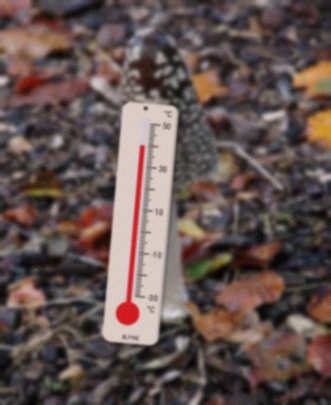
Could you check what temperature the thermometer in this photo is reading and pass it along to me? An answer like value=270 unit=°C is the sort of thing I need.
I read value=40 unit=°C
